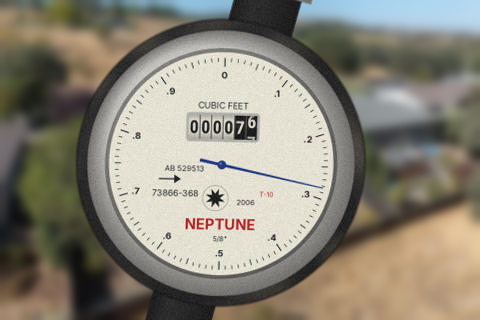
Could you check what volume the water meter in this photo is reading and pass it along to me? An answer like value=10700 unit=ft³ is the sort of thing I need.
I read value=76.28 unit=ft³
